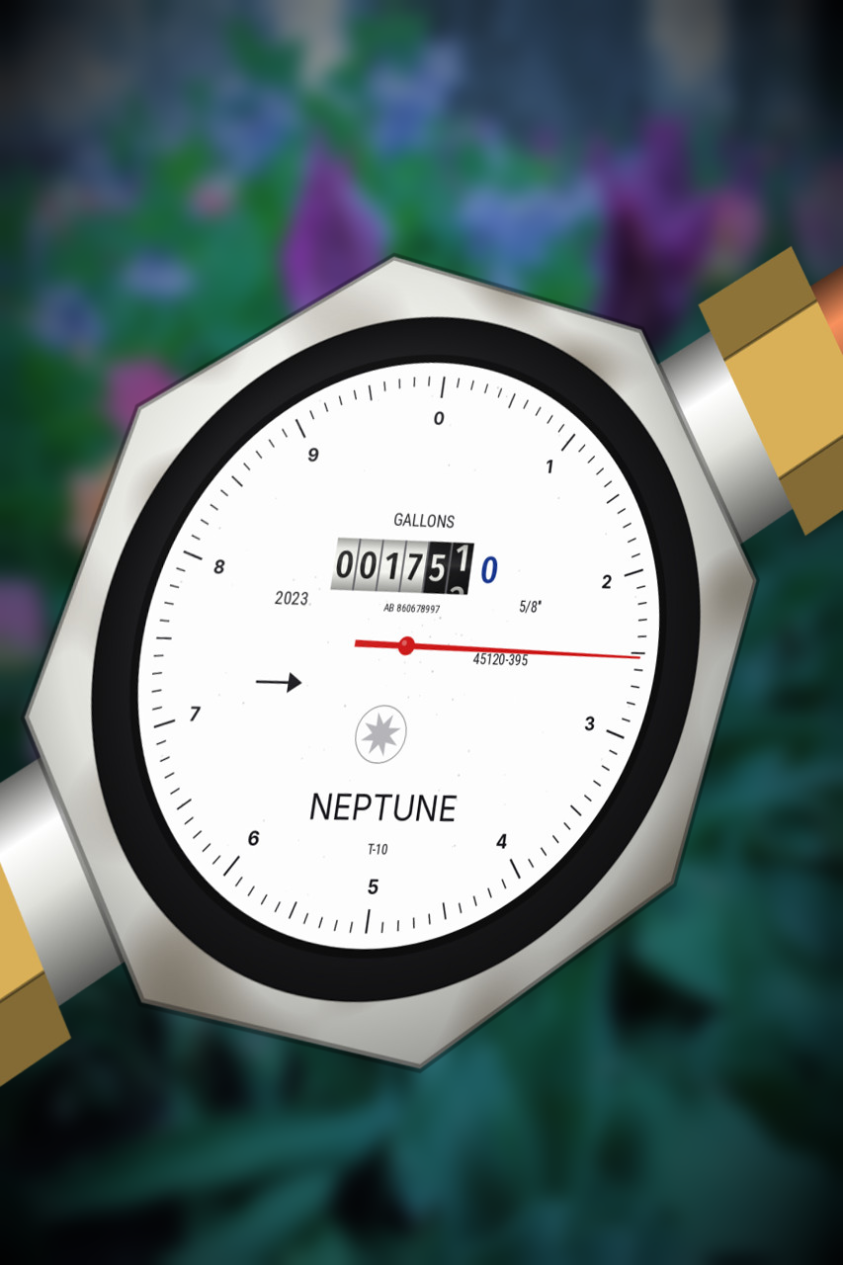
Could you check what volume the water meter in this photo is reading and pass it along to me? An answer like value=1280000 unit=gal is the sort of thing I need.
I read value=17512.5 unit=gal
